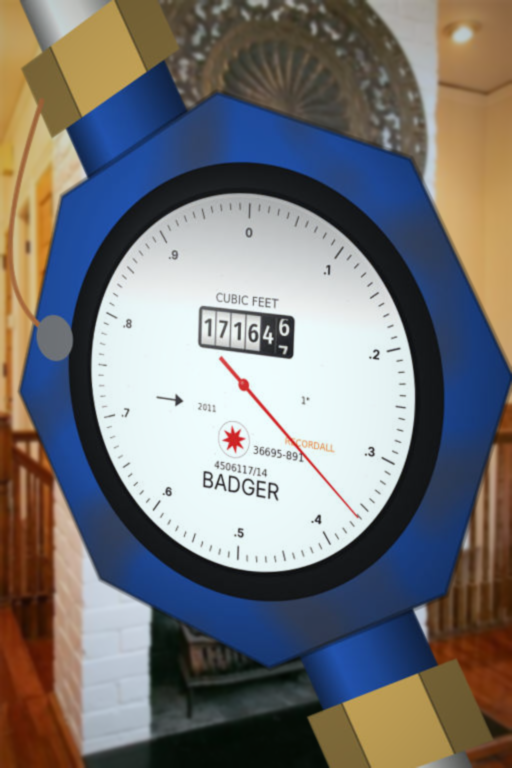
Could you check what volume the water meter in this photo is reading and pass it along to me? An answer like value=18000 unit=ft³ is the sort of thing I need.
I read value=171646.36 unit=ft³
